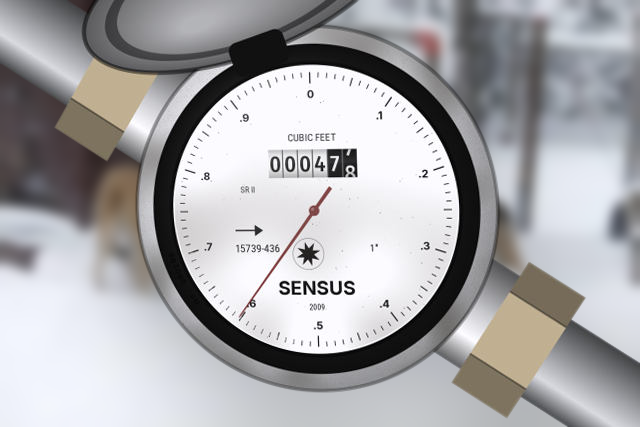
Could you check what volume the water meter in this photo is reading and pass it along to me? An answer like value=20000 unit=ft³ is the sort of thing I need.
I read value=477.60 unit=ft³
